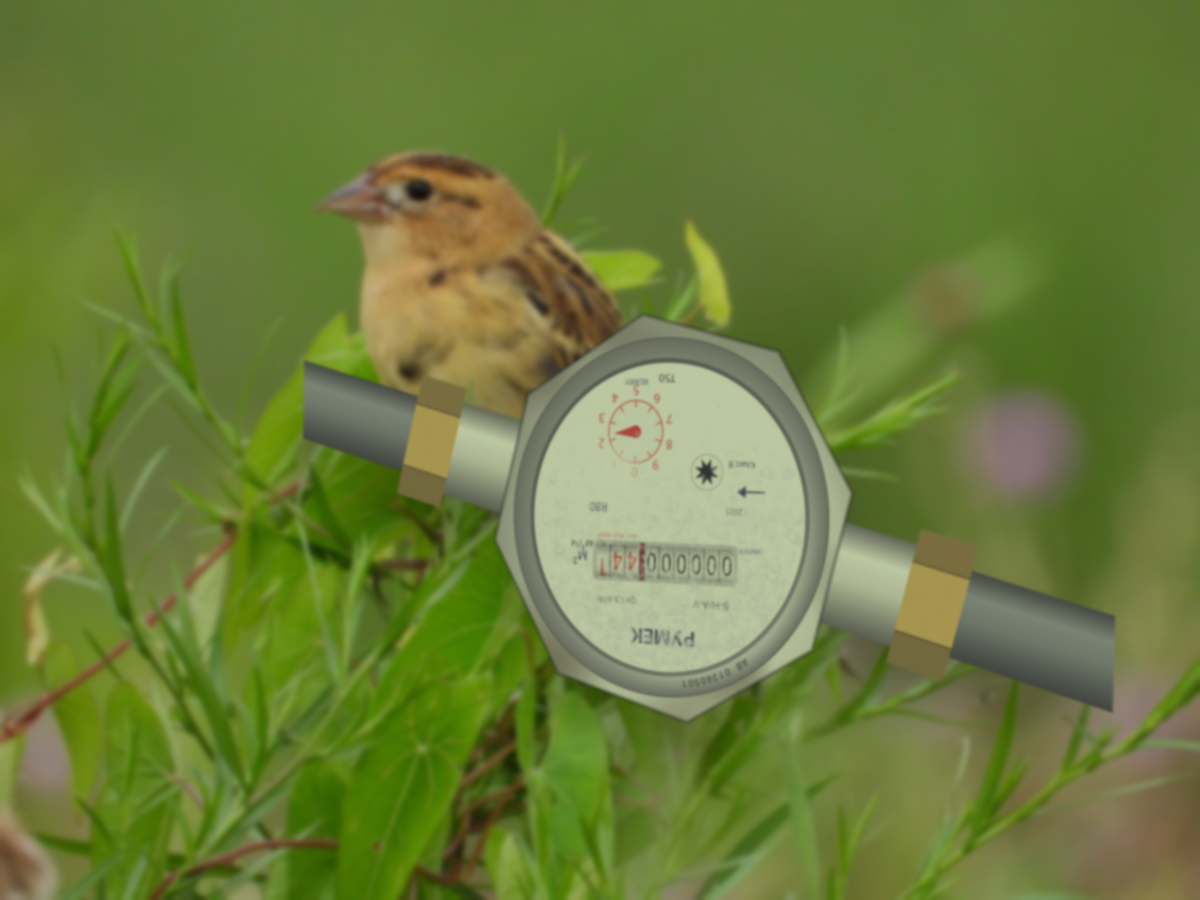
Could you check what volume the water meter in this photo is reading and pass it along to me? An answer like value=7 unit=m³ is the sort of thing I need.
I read value=0.4412 unit=m³
